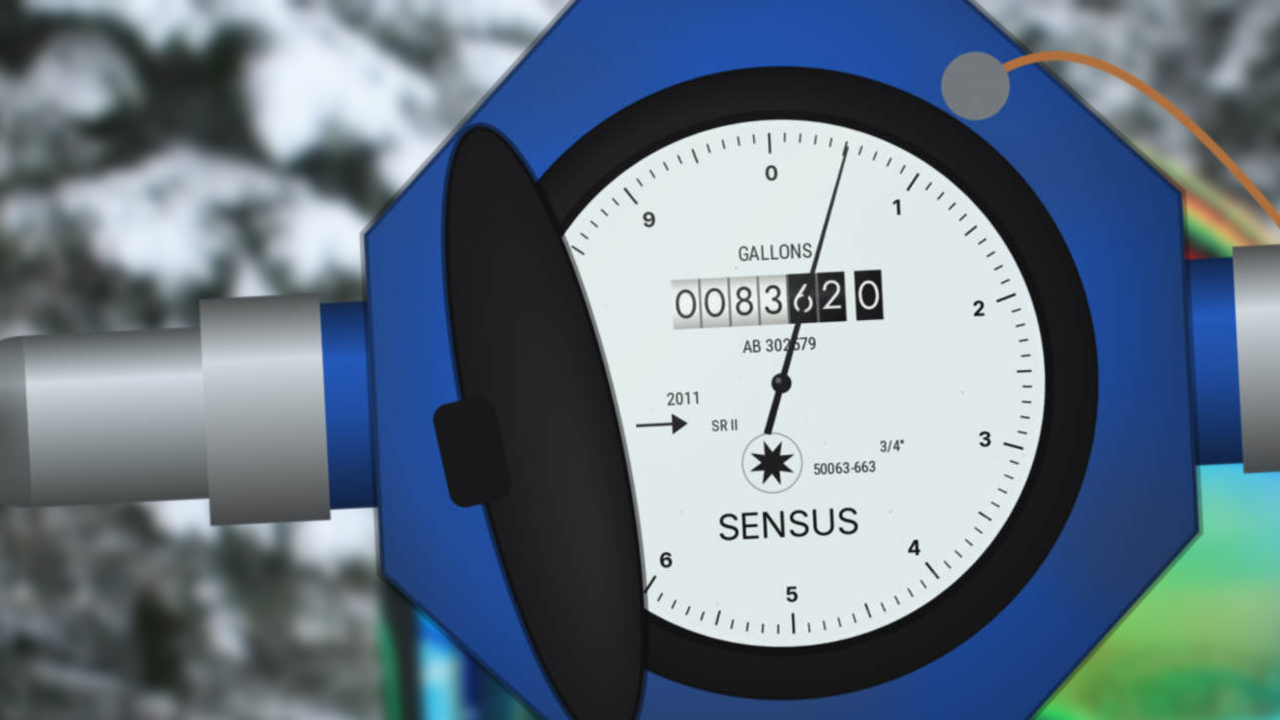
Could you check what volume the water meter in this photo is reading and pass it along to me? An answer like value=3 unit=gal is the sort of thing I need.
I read value=83620.5 unit=gal
